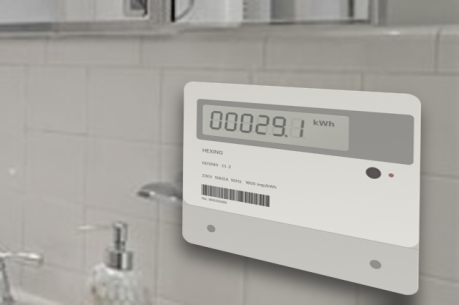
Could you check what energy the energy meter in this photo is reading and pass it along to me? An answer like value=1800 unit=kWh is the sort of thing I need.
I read value=29.1 unit=kWh
